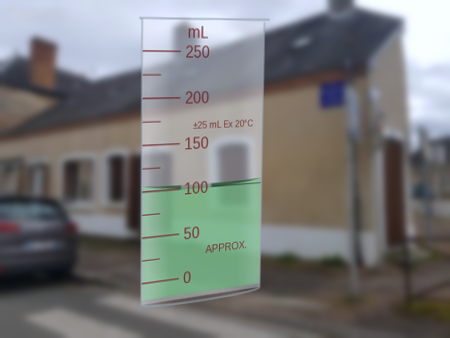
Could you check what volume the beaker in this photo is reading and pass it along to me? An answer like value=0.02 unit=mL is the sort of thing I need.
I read value=100 unit=mL
